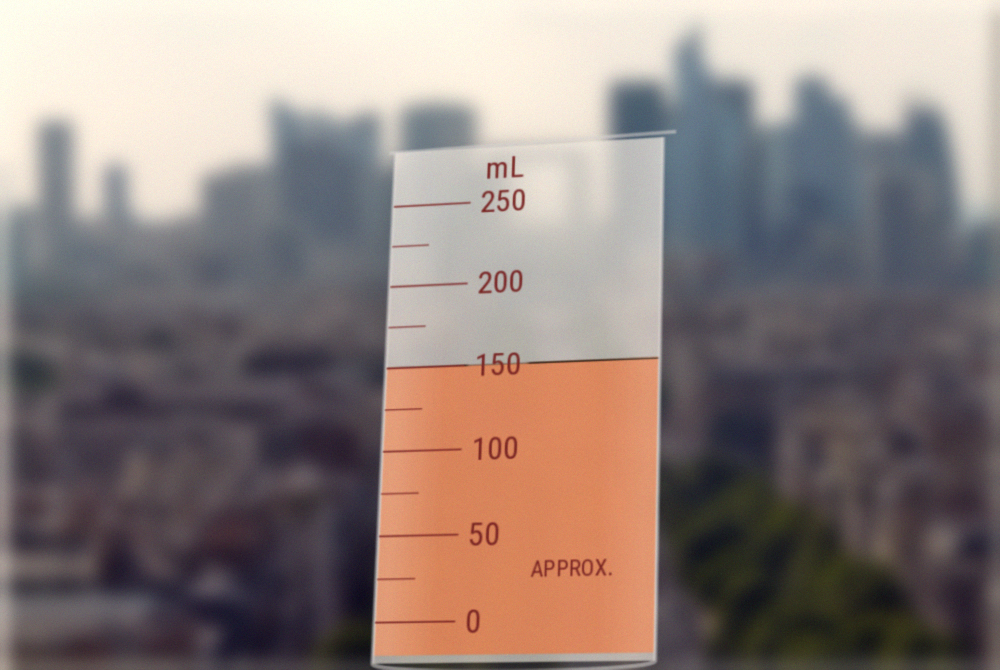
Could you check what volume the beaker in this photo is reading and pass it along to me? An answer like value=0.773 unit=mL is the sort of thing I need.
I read value=150 unit=mL
